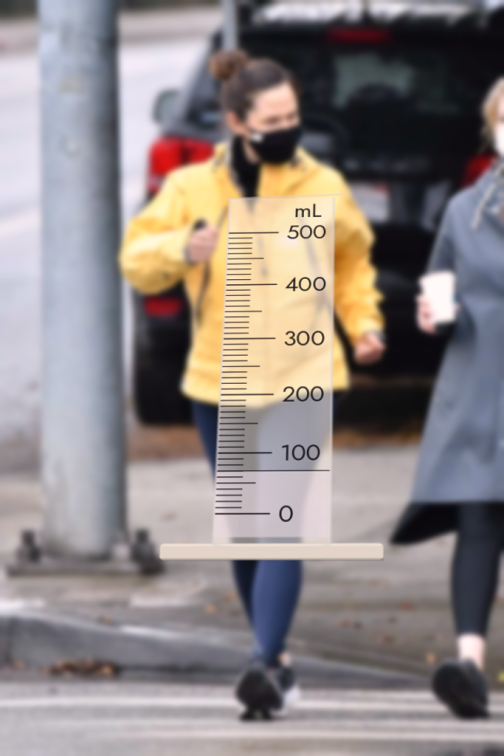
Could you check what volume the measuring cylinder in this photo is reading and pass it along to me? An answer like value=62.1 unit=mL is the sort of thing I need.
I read value=70 unit=mL
